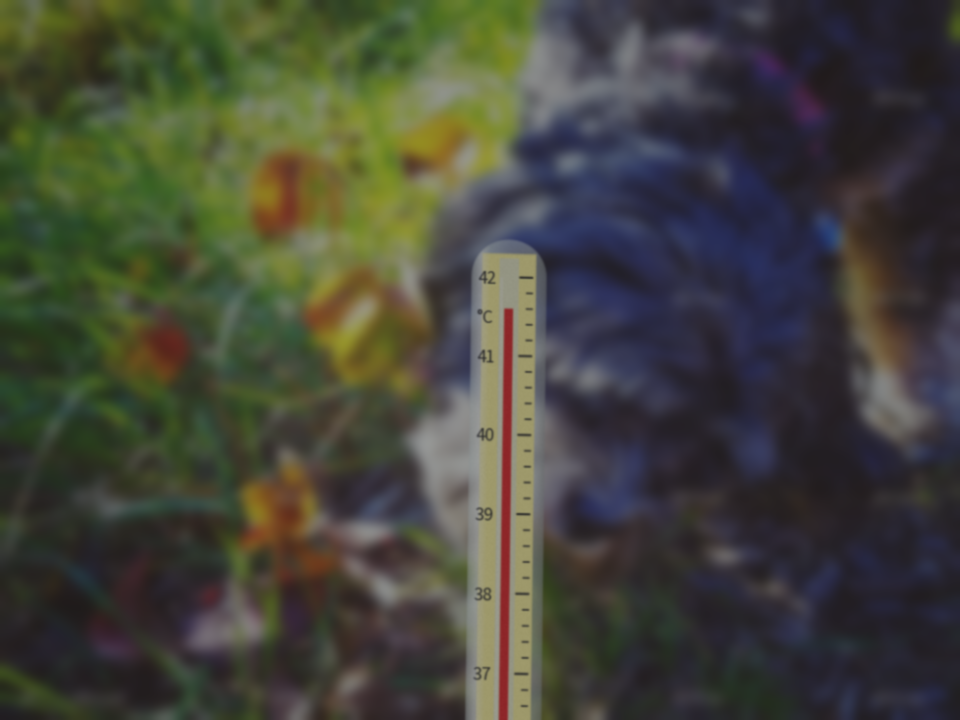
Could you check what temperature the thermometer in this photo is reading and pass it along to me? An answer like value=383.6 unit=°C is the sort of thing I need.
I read value=41.6 unit=°C
